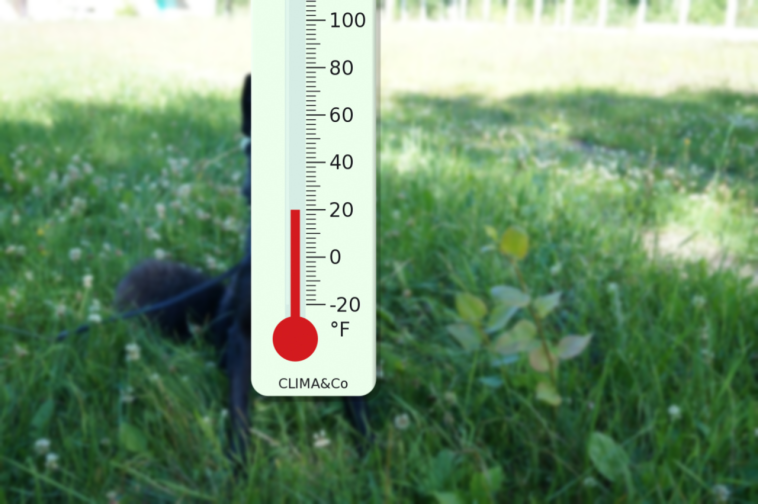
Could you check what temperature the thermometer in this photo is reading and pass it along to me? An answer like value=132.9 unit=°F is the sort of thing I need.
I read value=20 unit=°F
